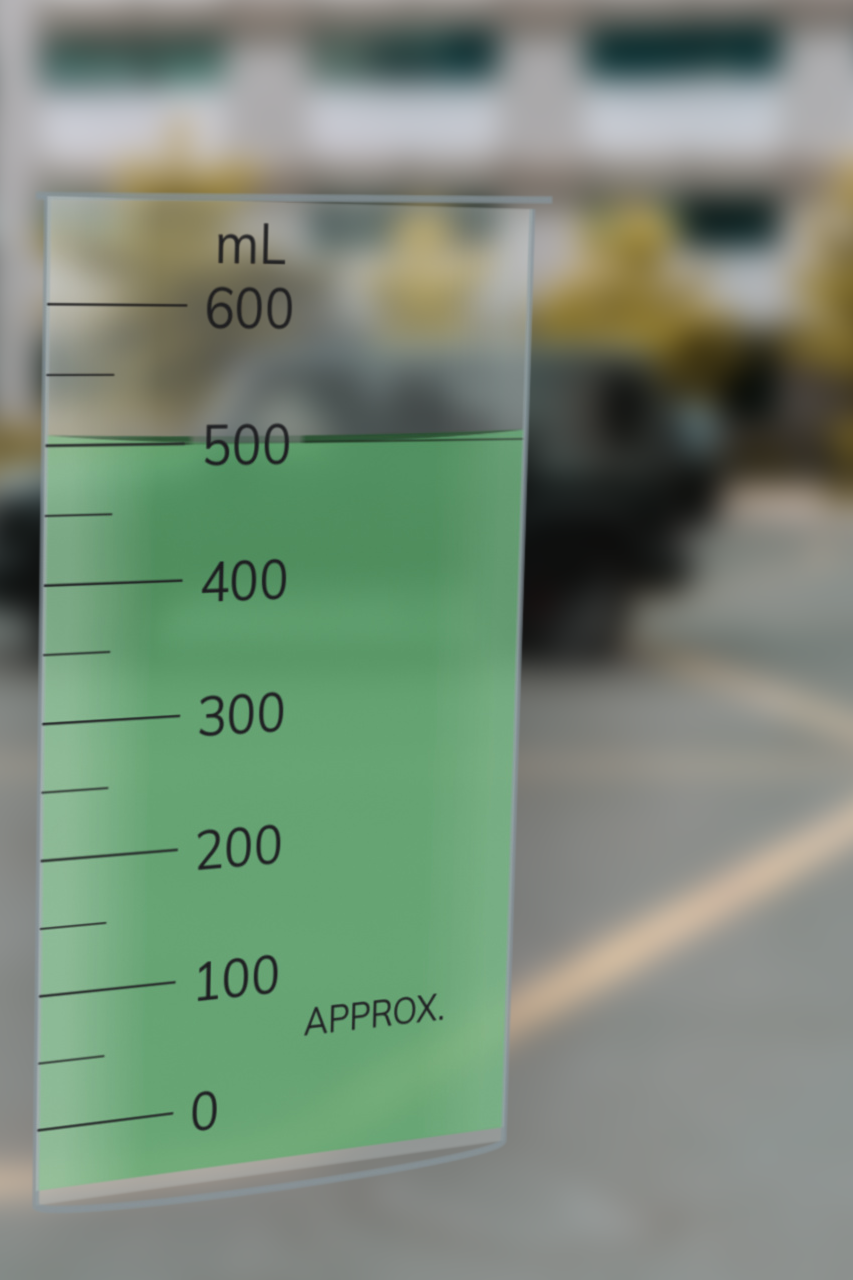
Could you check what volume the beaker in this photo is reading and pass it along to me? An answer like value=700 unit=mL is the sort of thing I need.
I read value=500 unit=mL
